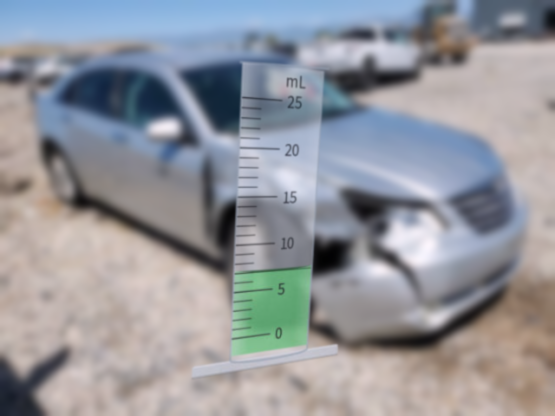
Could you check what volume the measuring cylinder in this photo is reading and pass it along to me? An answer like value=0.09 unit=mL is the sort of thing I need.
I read value=7 unit=mL
